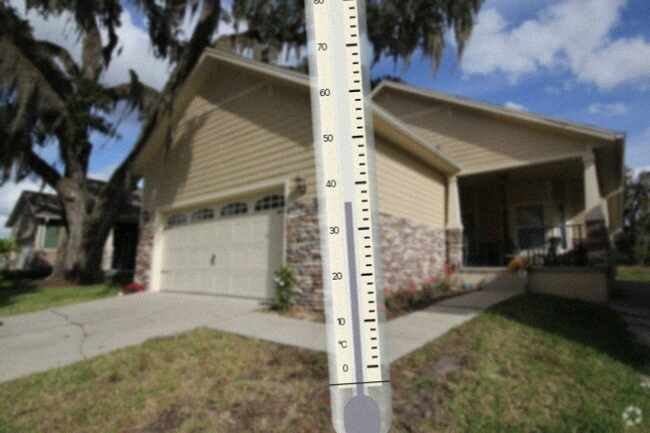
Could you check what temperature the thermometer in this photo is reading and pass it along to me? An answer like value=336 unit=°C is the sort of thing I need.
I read value=36 unit=°C
